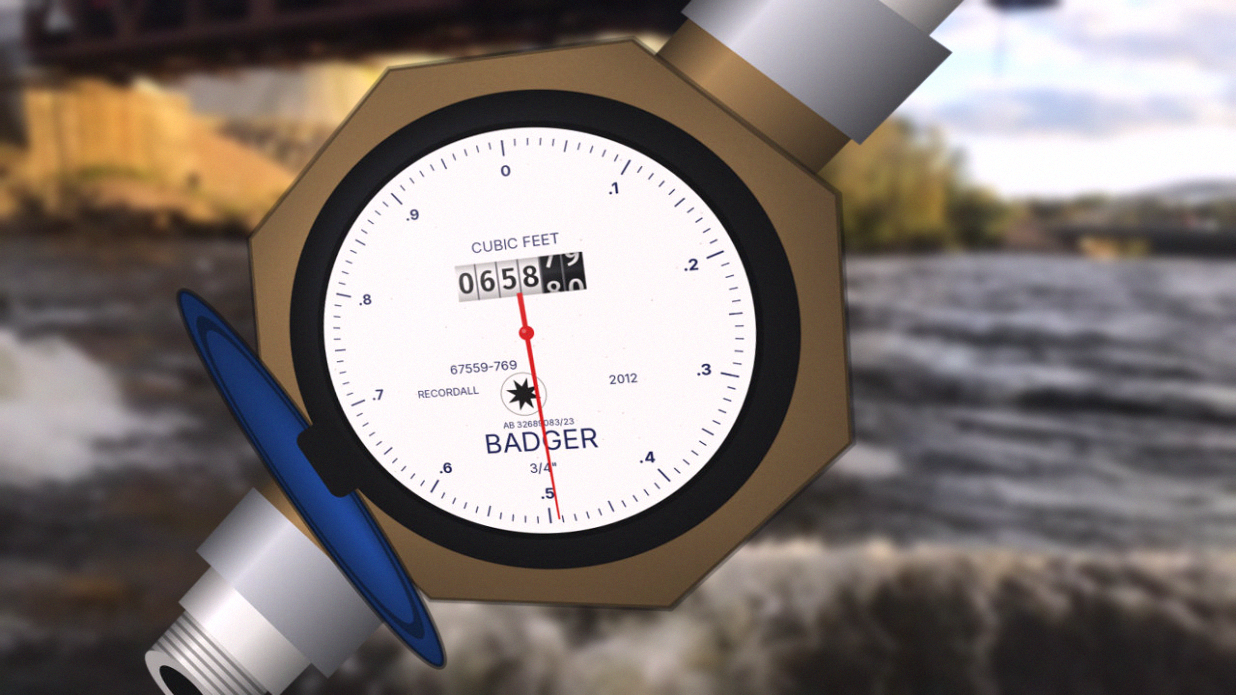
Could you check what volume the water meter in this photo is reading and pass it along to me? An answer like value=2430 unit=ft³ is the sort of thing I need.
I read value=65879.49 unit=ft³
